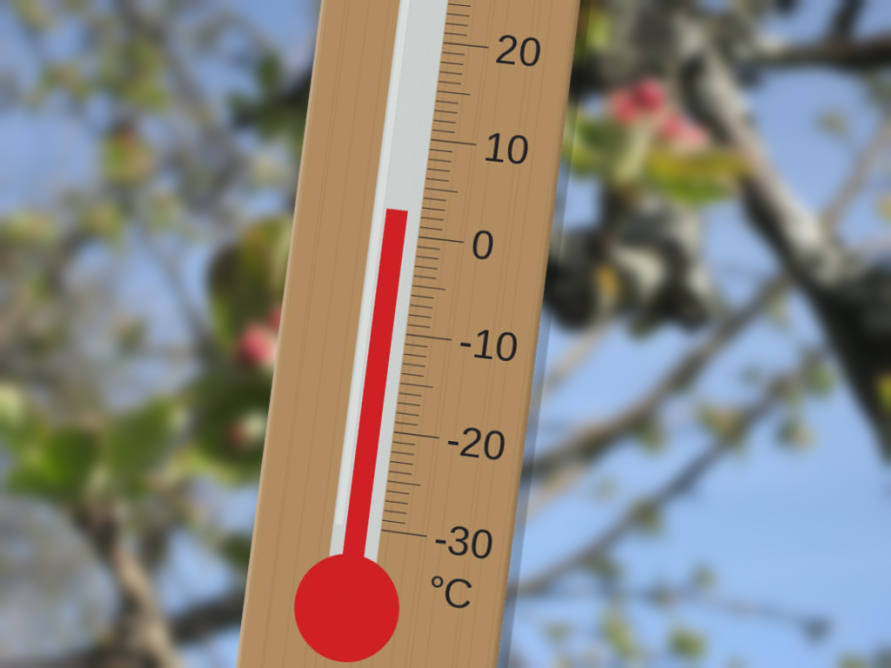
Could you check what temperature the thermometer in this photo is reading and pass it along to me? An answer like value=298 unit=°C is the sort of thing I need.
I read value=2.5 unit=°C
